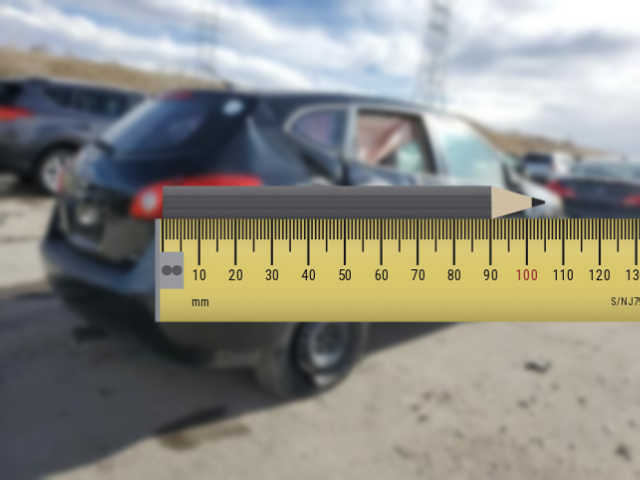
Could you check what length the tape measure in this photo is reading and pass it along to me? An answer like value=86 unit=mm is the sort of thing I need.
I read value=105 unit=mm
